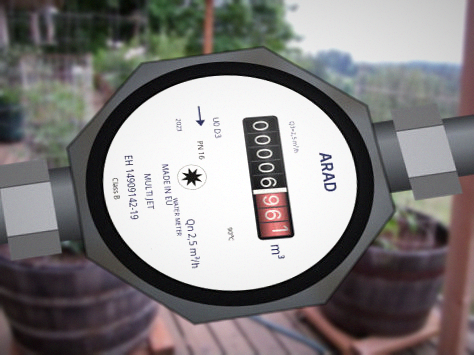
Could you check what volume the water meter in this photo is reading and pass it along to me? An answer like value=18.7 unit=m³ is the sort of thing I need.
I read value=6.961 unit=m³
